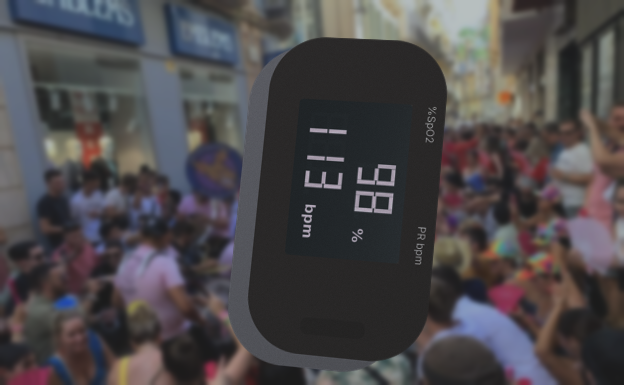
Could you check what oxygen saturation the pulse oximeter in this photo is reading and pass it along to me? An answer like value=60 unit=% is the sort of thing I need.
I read value=98 unit=%
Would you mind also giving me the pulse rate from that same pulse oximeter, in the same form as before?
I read value=113 unit=bpm
